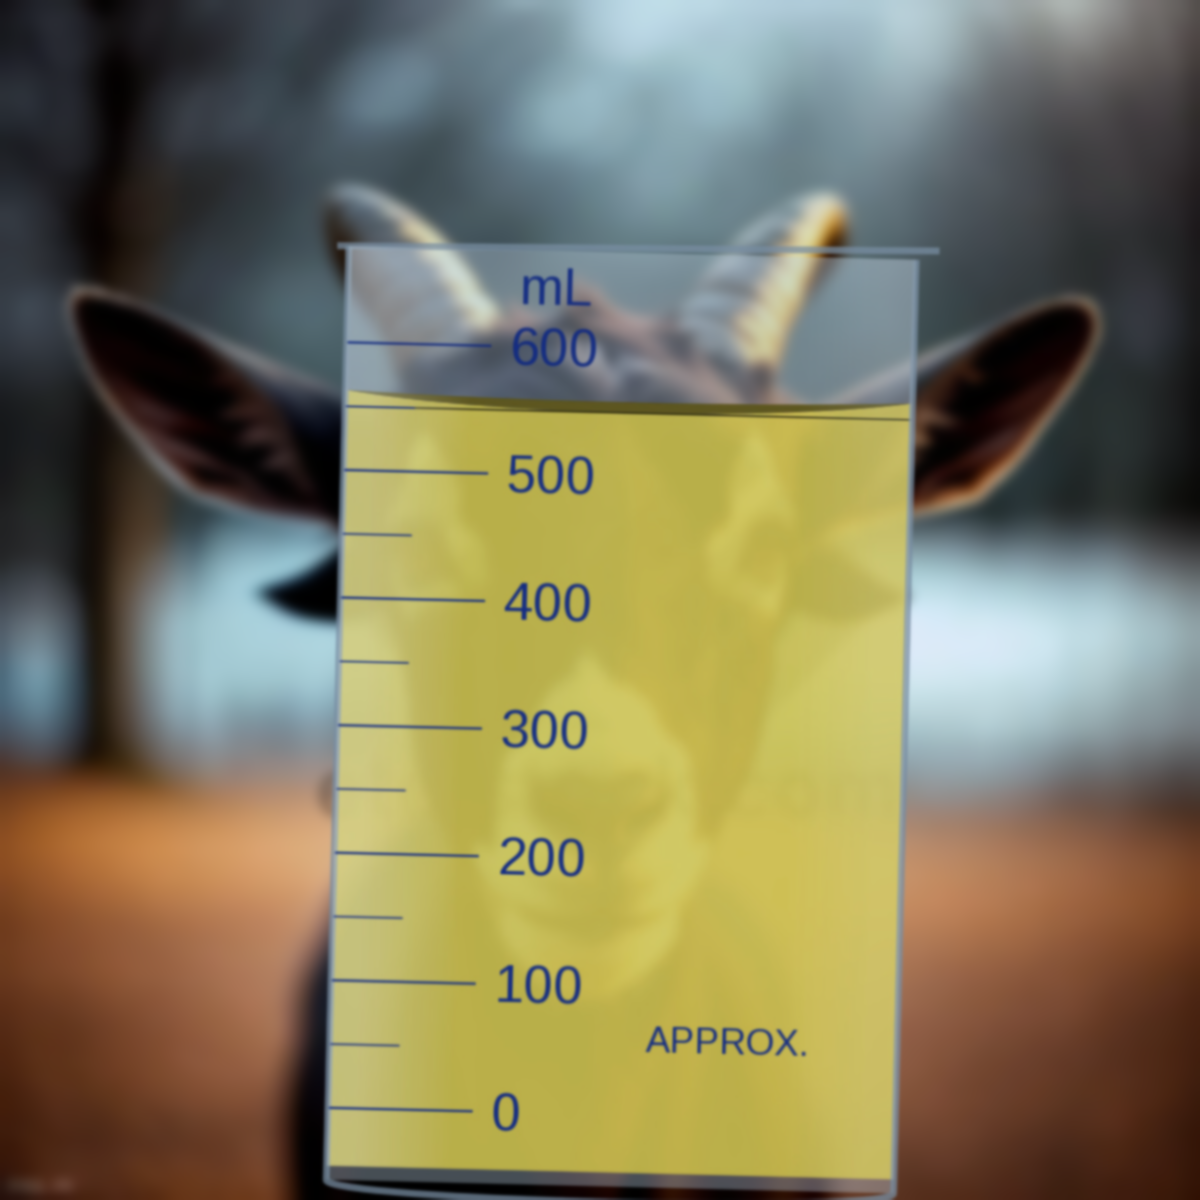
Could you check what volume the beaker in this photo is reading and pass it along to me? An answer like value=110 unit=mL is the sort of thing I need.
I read value=550 unit=mL
